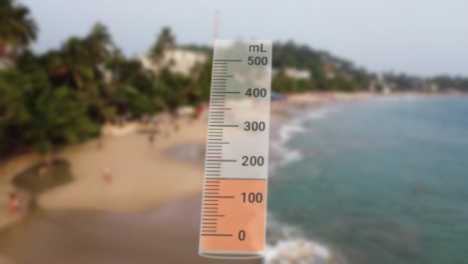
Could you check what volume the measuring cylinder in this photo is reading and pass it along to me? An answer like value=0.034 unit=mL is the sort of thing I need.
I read value=150 unit=mL
